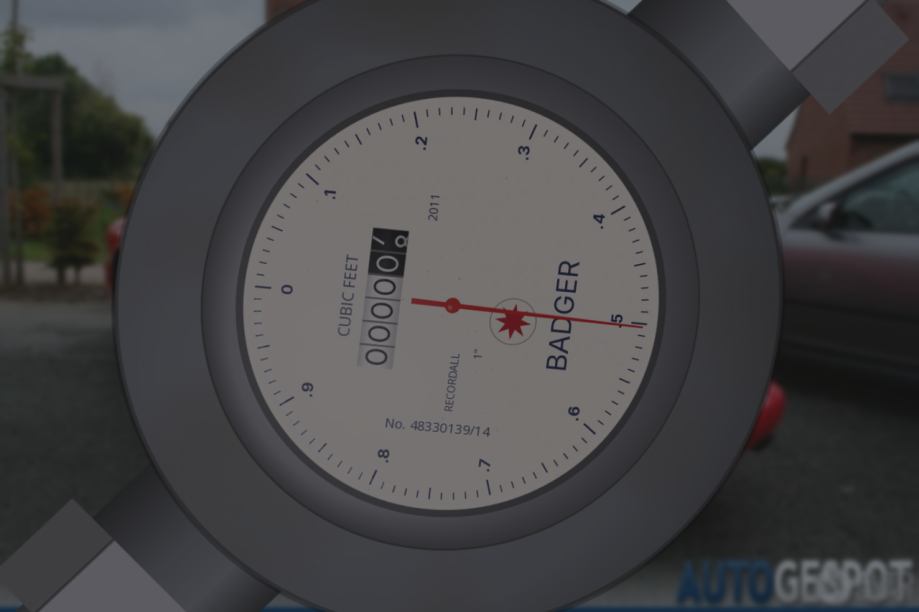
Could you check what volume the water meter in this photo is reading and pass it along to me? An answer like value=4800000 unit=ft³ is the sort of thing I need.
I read value=7.50 unit=ft³
